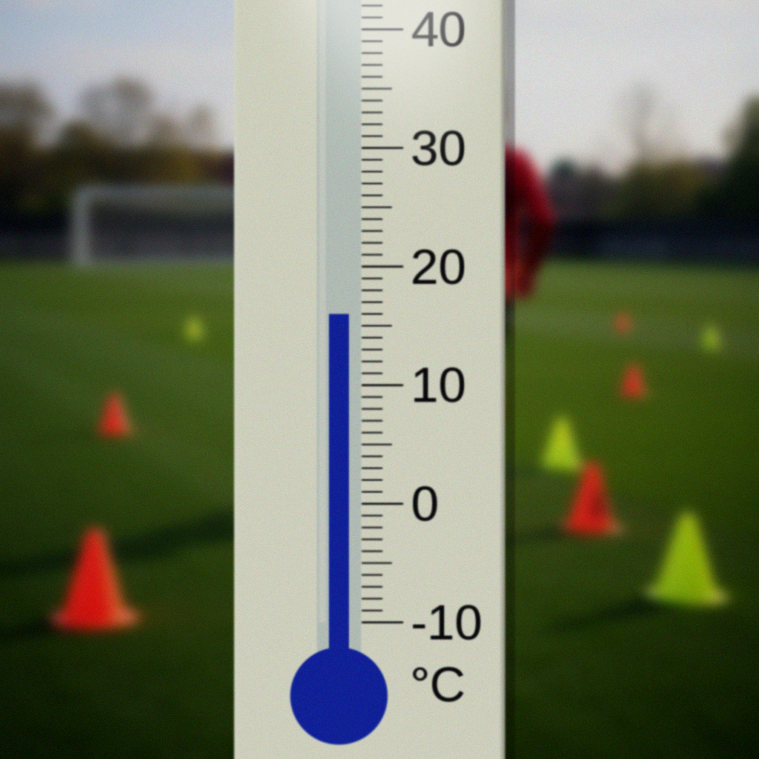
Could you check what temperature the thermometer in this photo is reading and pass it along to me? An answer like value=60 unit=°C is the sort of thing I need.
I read value=16 unit=°C
